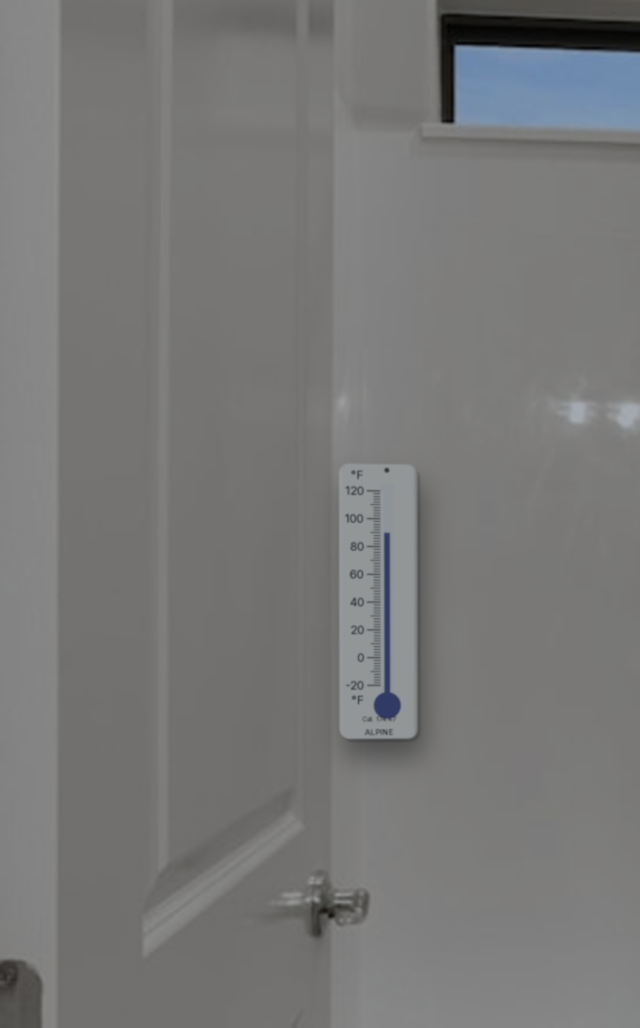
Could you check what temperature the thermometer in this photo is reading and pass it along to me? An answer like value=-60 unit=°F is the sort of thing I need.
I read value=90 unit=°F
